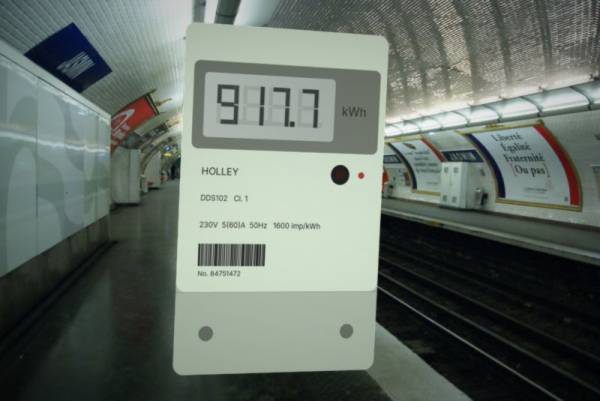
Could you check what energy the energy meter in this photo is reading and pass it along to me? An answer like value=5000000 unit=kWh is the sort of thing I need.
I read value=917.7 unit=kWh
